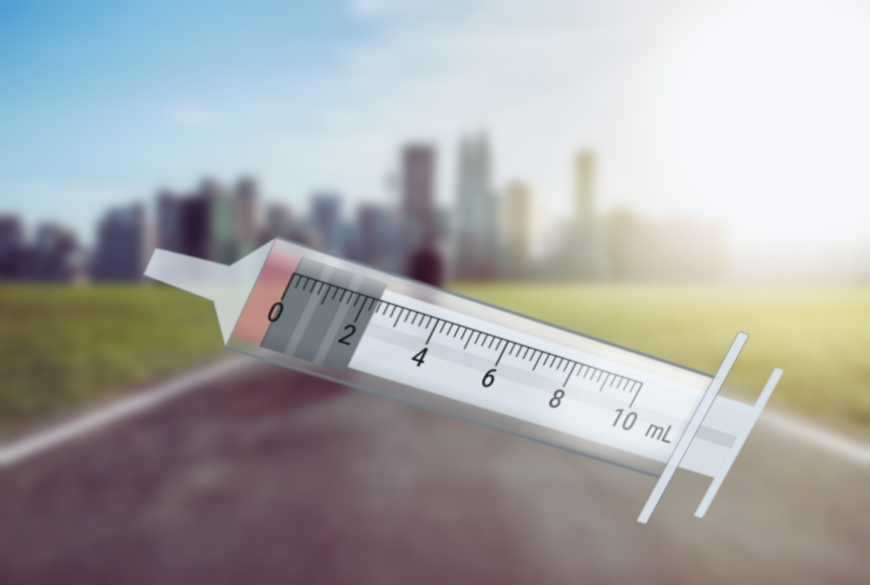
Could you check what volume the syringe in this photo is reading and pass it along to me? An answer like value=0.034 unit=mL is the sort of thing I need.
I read value=0 unit=mL
